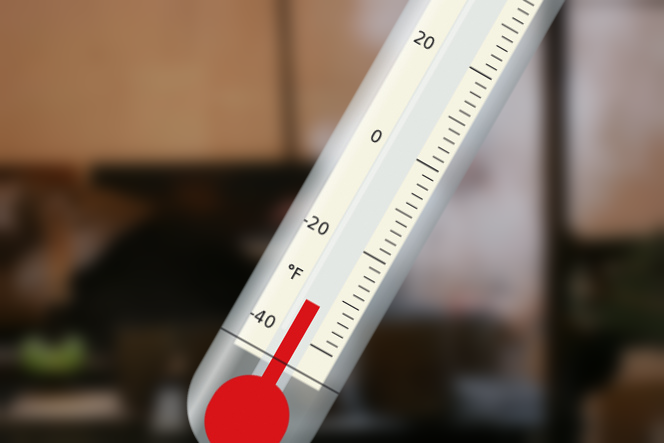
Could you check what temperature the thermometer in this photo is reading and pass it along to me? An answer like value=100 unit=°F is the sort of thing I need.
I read value=-33 unit=°F
